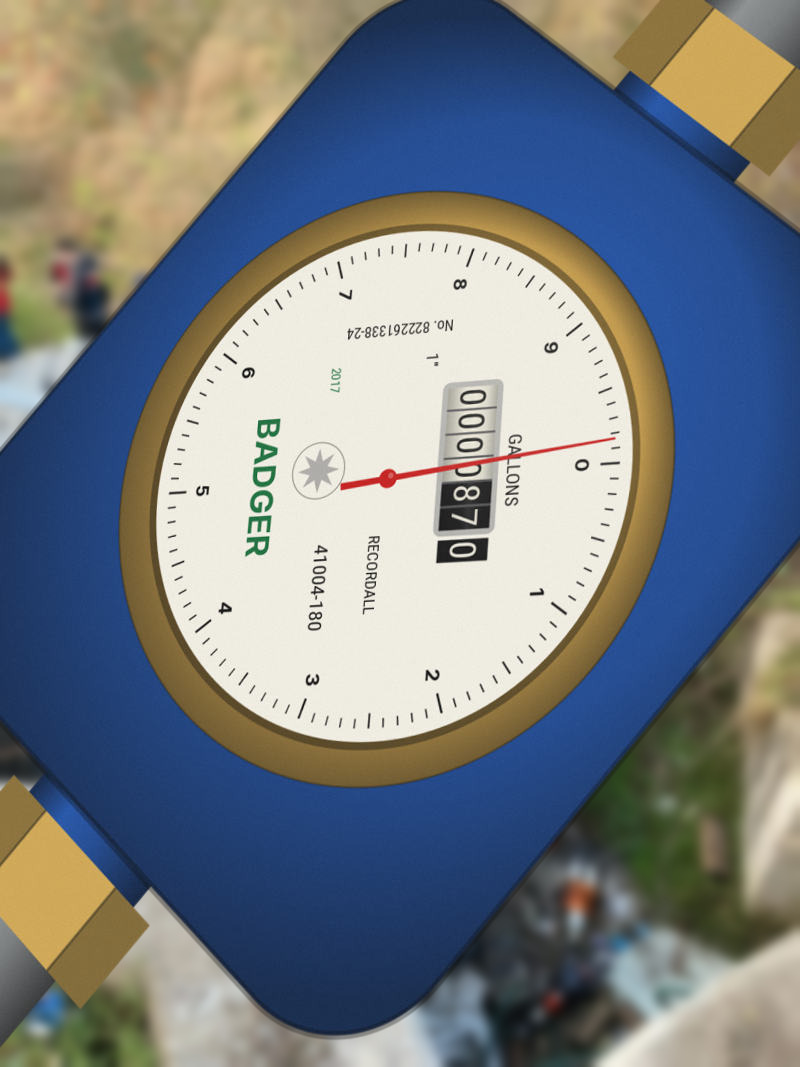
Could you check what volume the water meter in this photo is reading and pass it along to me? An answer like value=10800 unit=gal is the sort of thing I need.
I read value=869.8 unit=gal
